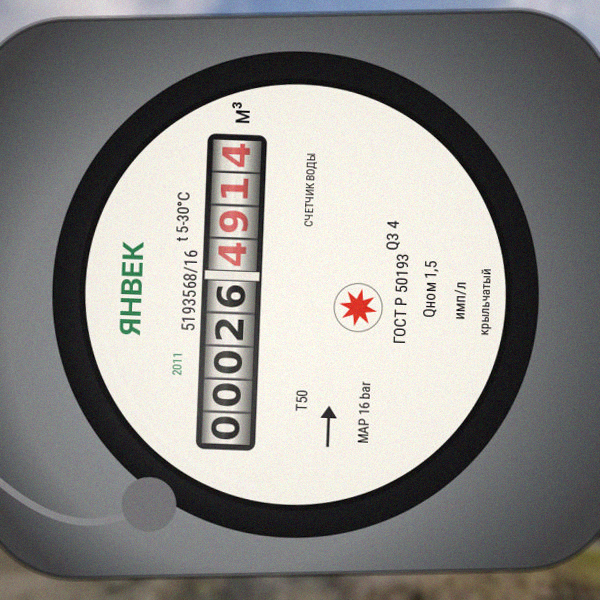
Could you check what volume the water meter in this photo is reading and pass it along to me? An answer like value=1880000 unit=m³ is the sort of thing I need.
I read value=26.4914 unit=m³
